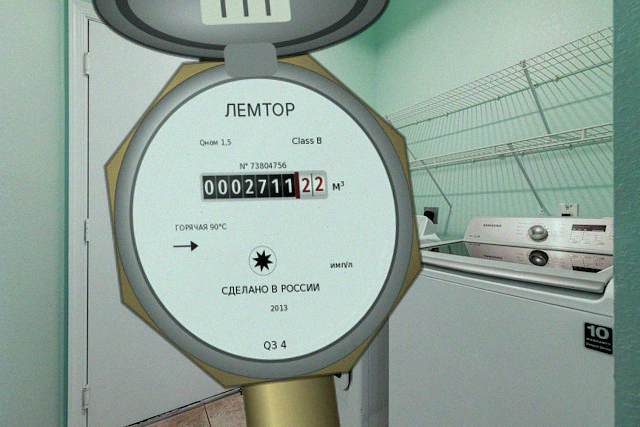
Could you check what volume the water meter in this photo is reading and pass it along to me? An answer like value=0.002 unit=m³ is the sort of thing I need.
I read value=2711.22 unit=m³
